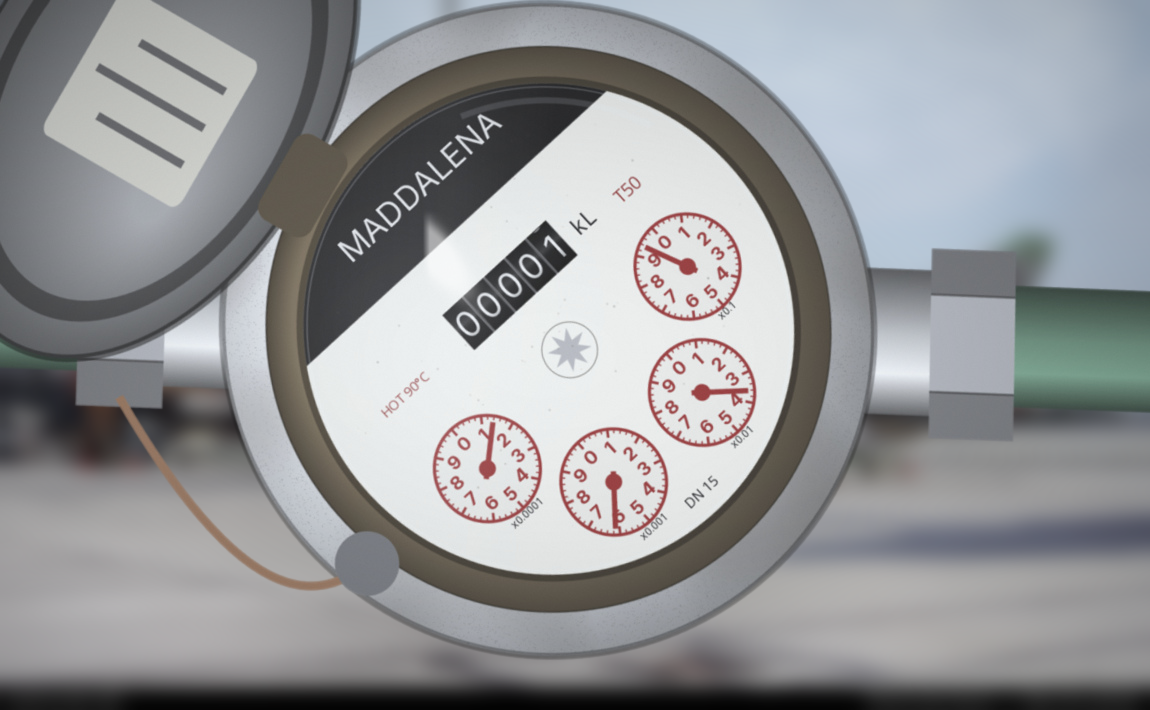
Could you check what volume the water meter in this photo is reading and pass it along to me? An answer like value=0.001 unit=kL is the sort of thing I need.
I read value=0.9361 unit=kL
